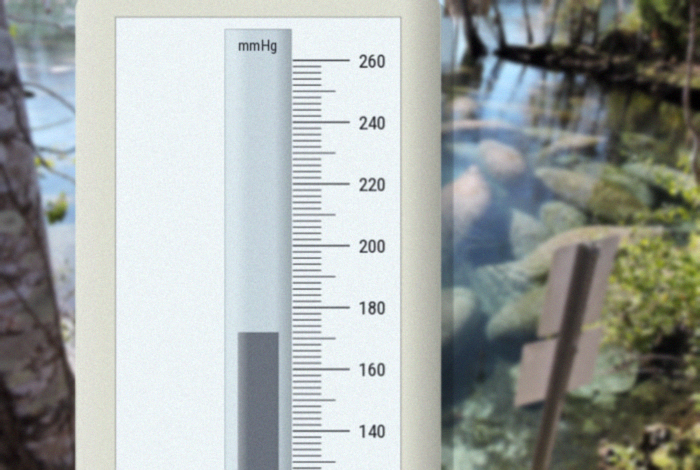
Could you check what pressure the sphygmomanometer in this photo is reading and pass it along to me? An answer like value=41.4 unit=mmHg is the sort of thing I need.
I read value=172 unit=mmHg
